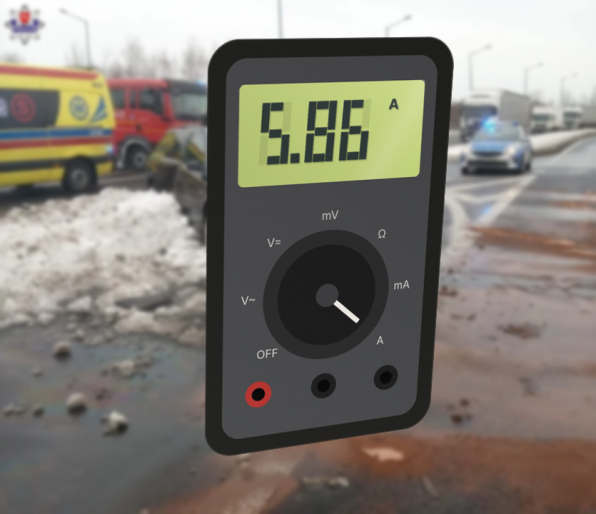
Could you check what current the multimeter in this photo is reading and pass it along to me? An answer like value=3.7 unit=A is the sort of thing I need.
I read value=5.86 unit=A
